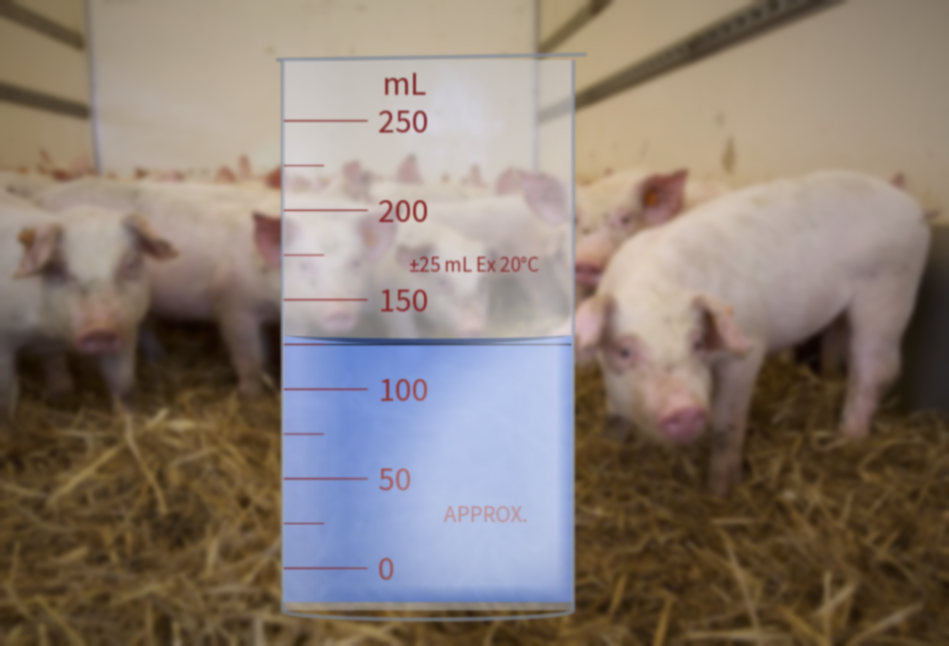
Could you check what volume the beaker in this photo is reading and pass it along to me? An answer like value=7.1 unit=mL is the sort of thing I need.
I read value=125 unit=mL
